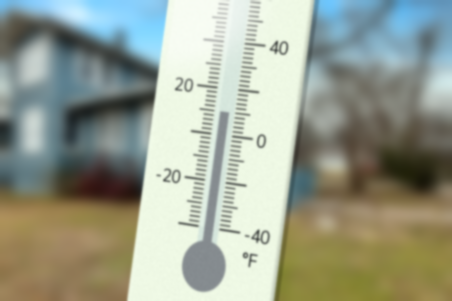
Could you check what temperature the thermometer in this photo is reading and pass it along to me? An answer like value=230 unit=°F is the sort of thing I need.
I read value=10 unit=°F
